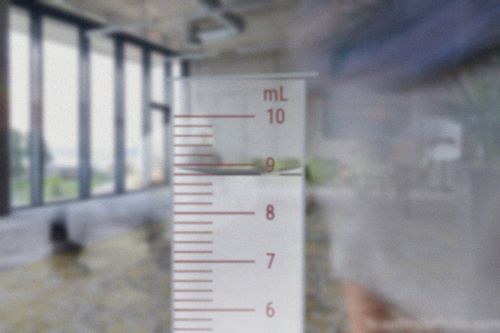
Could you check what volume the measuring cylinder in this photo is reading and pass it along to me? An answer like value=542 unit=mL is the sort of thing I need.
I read value=8.8 unit=mL
